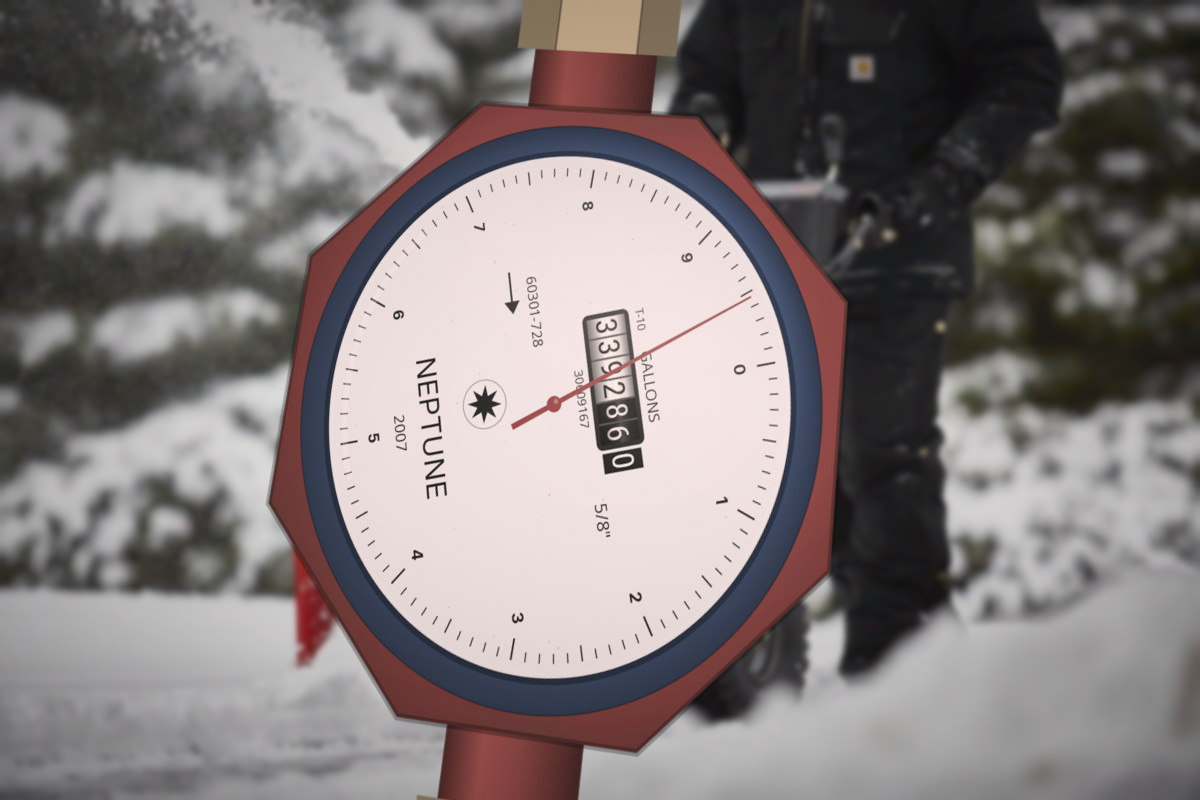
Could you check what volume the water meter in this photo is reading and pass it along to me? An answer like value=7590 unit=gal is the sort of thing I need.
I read value=3392859.5 unit=gal
